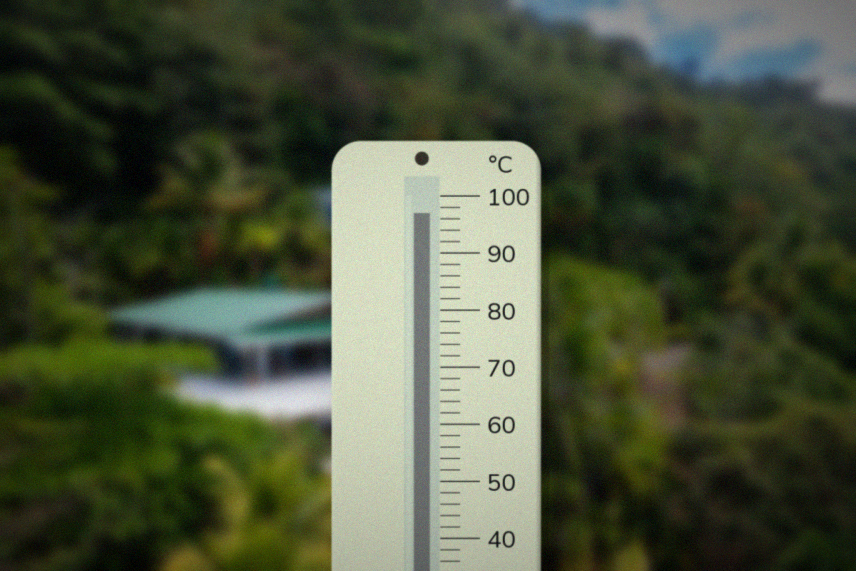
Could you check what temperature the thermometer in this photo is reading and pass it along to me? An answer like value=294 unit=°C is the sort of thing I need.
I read value=97 unit=°C
